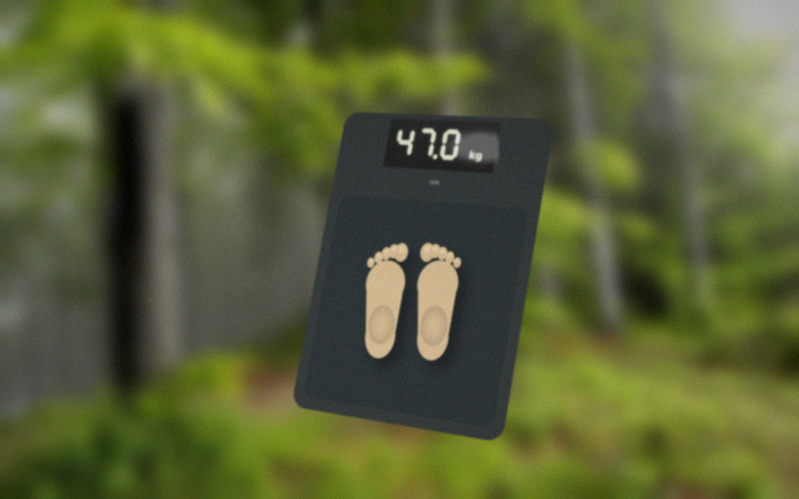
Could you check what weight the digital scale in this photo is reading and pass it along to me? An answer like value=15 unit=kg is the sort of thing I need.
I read value=47.0 unit=kg
